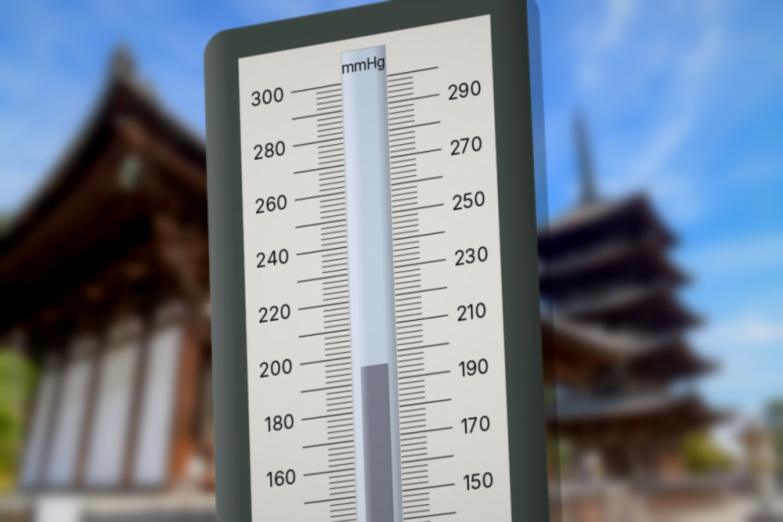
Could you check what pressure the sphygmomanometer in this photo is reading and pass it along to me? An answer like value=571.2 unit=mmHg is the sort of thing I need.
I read value=196 unit=mmHg
